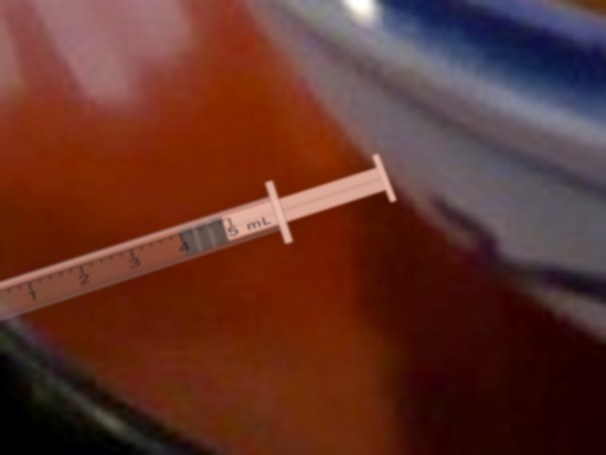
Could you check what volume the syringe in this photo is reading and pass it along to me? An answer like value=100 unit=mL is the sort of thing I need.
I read value=4 unit=mL
